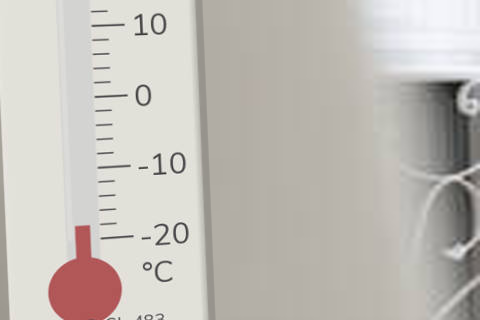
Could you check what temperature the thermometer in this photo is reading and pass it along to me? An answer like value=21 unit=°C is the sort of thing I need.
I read value=-18 unit=°C
